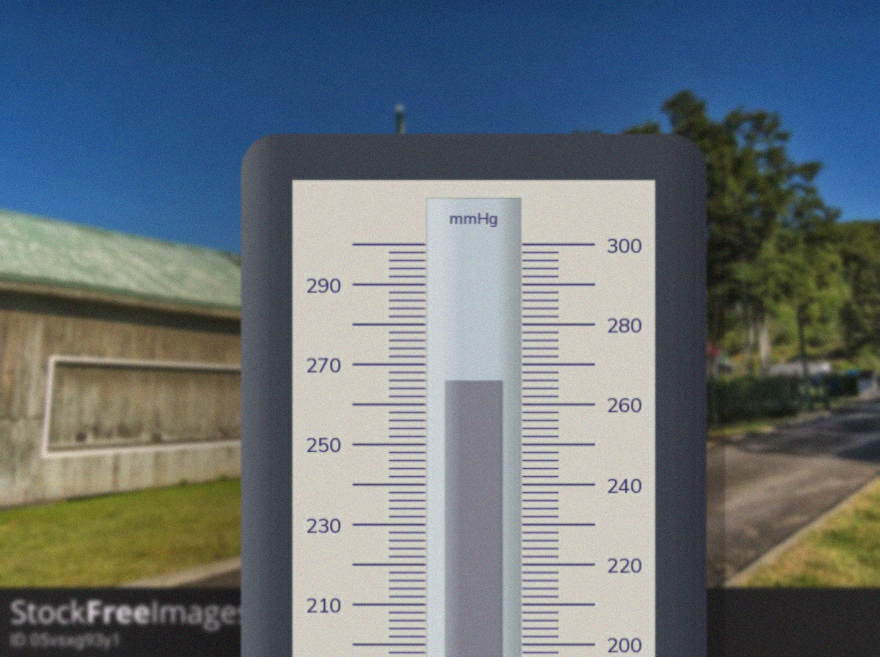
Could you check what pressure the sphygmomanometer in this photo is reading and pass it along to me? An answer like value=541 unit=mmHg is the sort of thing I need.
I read value=266 unit=mmHg
